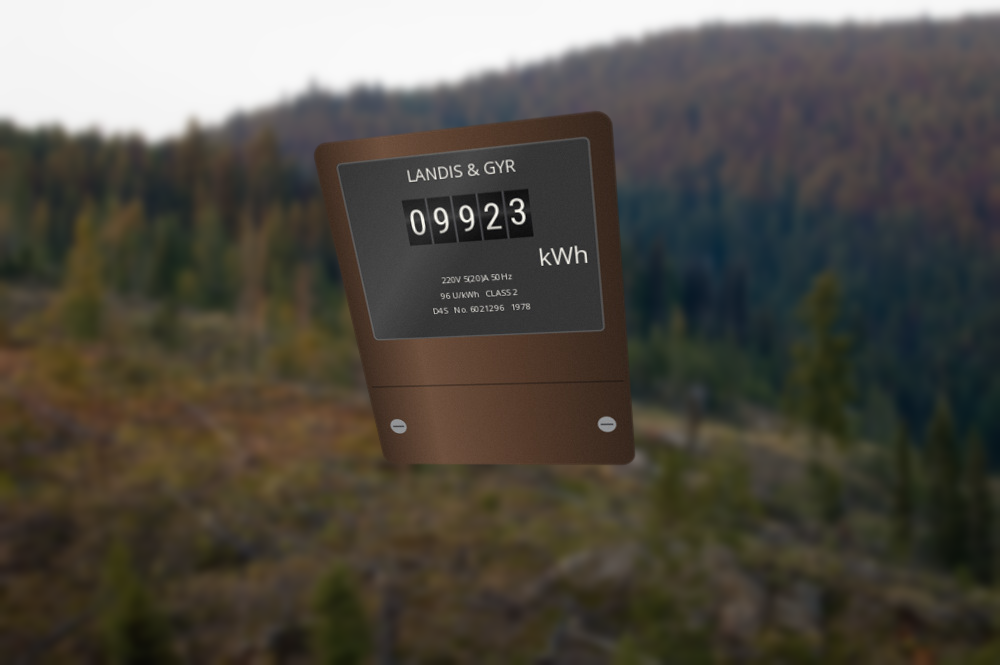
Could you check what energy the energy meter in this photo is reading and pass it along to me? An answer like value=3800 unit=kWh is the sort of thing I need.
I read value=9923 unit=kWh
